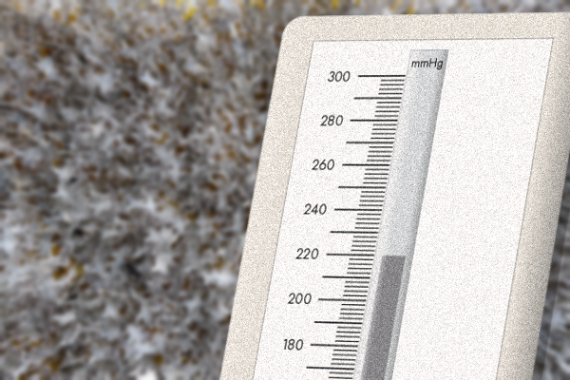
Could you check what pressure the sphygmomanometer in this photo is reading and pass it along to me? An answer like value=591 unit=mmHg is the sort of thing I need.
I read value=220 unit=mmHg
